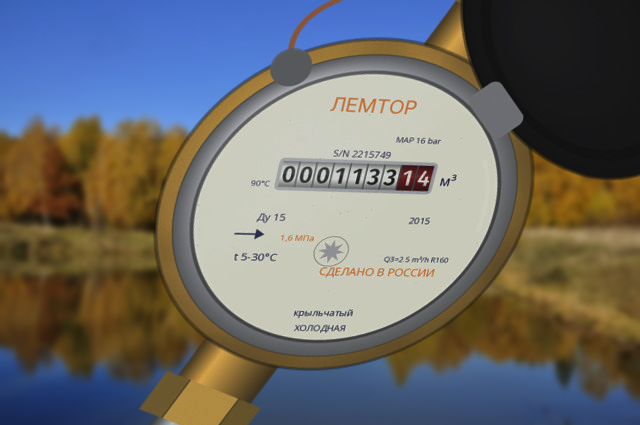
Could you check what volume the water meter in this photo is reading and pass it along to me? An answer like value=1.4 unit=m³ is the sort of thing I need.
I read value=1133.14 unit=m³
